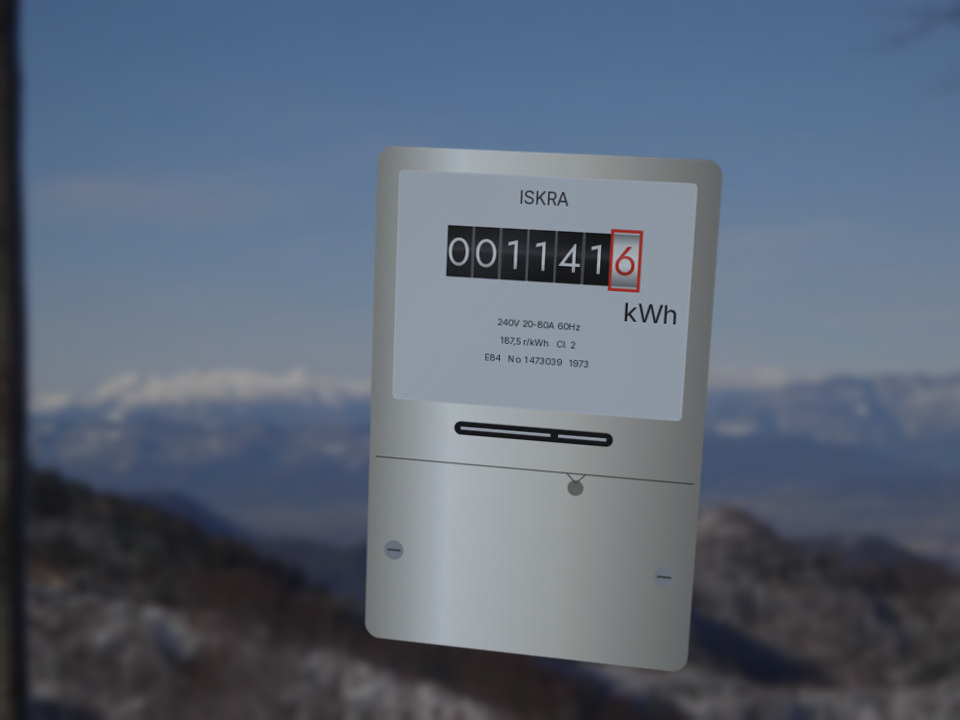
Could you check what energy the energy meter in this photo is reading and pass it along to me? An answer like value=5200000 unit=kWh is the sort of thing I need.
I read value=1141.6 unit=kWh
